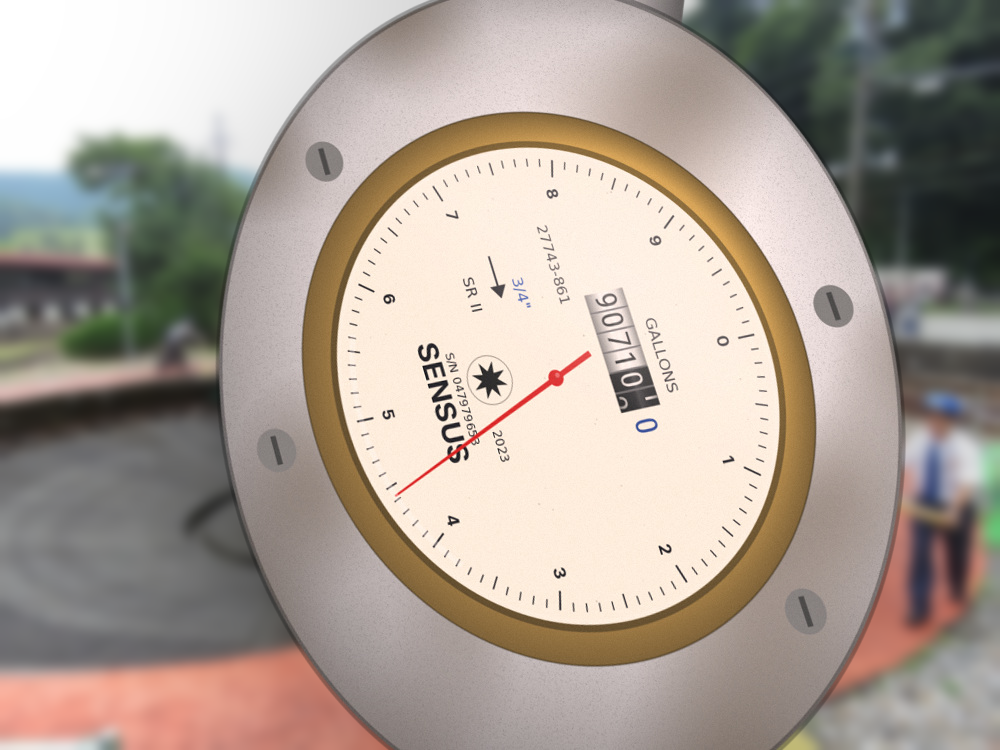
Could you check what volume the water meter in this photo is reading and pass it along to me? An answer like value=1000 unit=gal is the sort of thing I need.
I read value=9071014.4 unit=gal
